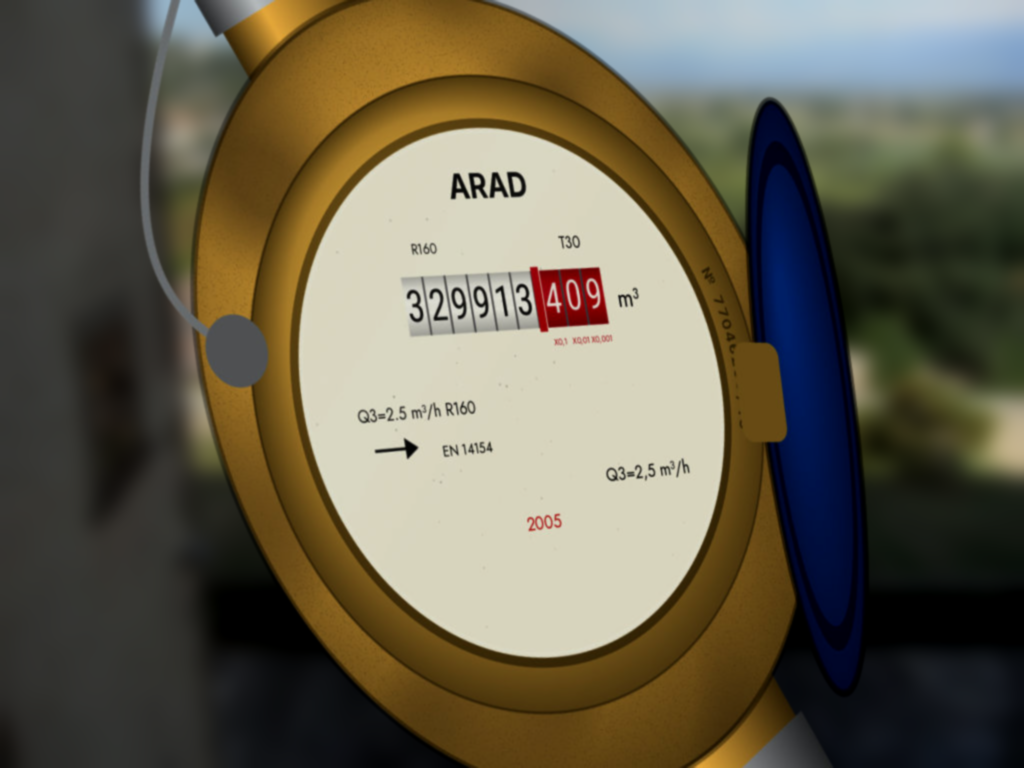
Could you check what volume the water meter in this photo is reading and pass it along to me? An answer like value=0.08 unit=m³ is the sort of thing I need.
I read value=329913.409 unit=m³
